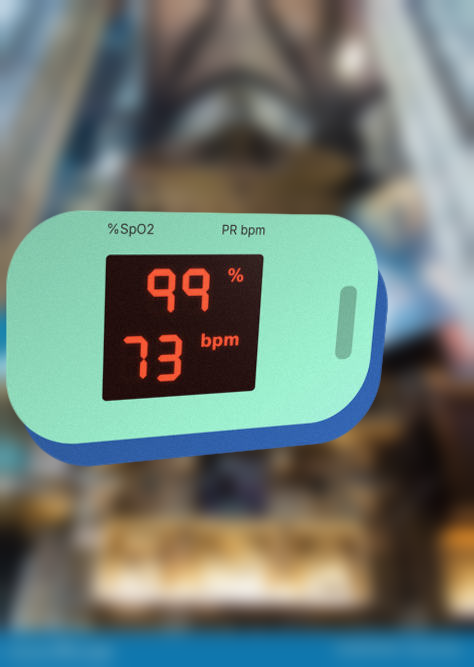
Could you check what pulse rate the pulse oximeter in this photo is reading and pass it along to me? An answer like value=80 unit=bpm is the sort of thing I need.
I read value=73 unit=bpm
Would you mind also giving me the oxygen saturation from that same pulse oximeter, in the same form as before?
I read value=99 unit=%
